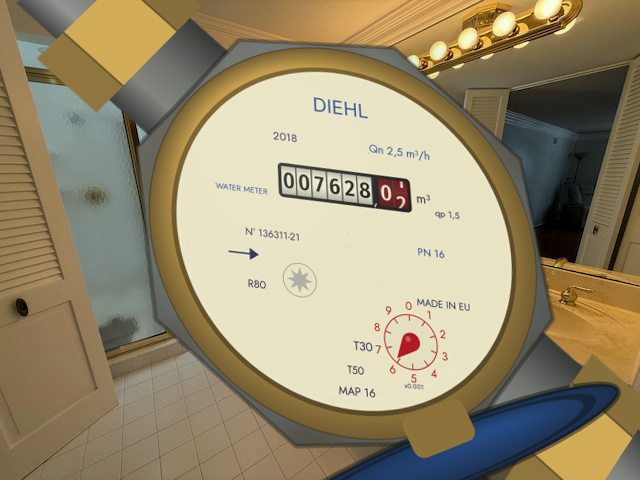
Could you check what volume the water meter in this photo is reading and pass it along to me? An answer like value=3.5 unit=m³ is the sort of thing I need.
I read value=7628.016 unit=m³
